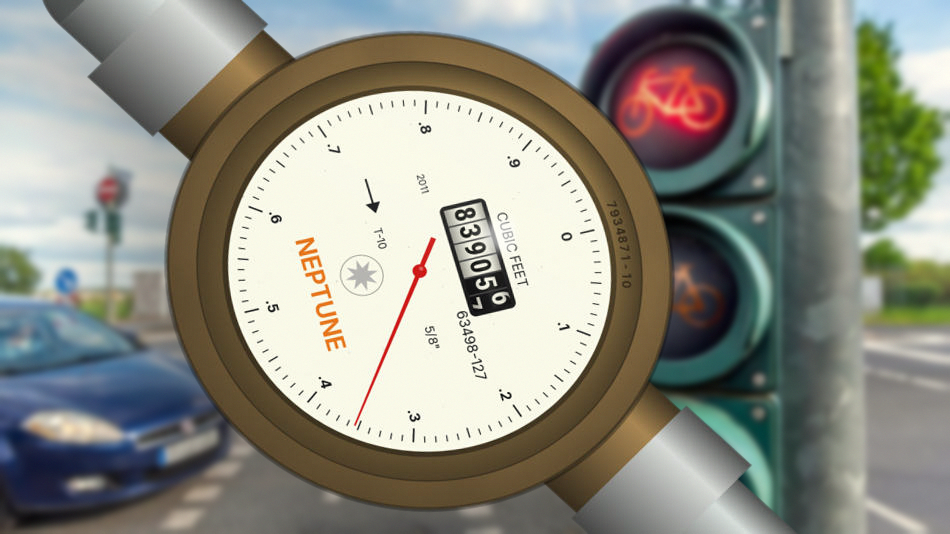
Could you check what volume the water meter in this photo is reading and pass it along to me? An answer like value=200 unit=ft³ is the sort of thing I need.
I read value=839056.35 unit=ft³
